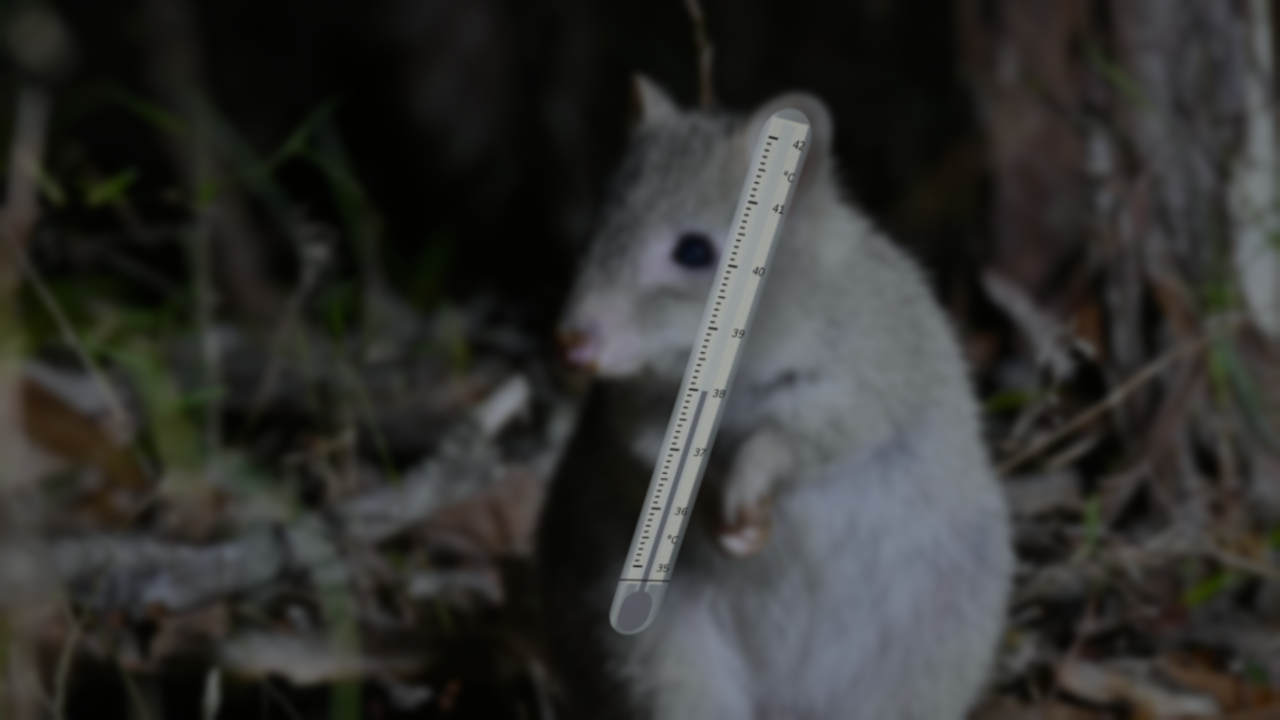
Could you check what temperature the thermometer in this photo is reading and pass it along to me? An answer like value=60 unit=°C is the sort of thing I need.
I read value=38 unit=°C
